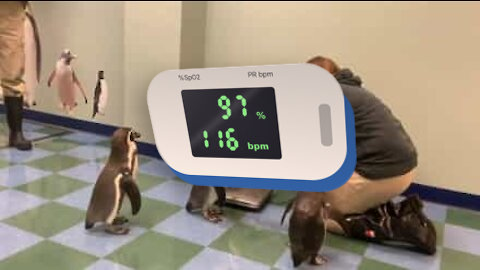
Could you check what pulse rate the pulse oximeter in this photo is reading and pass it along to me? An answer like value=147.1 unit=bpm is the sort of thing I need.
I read value=116 unit=bpm
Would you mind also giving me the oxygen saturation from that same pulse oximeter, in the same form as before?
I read value=97 unit=%
